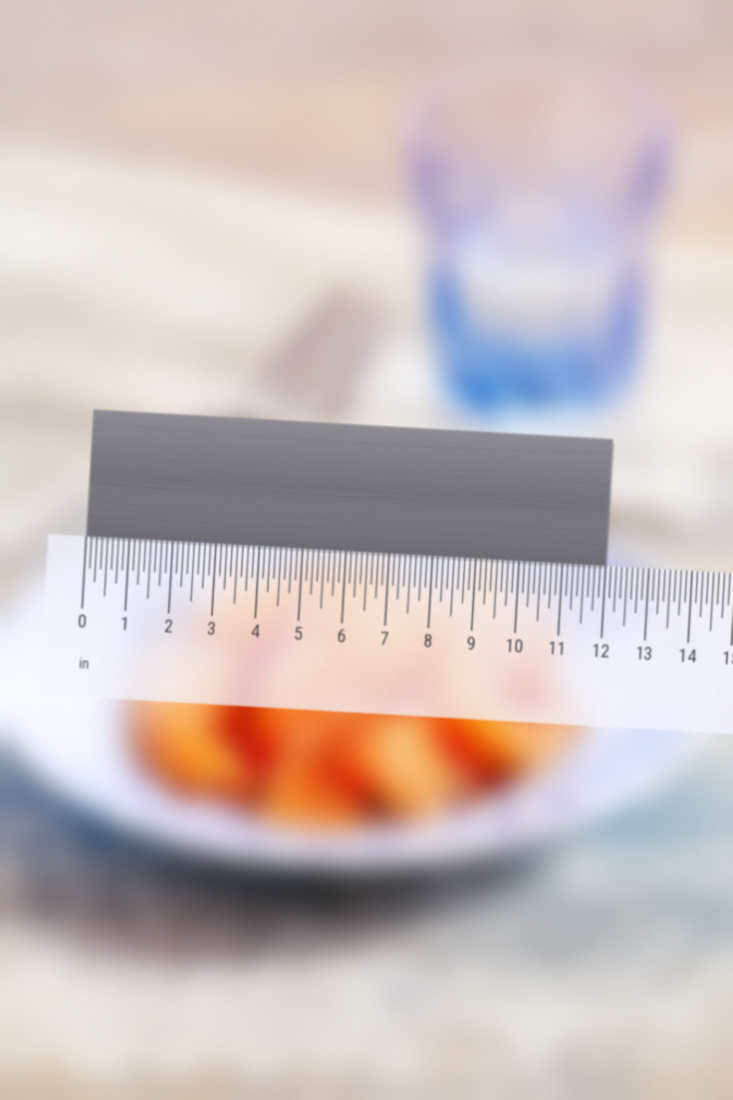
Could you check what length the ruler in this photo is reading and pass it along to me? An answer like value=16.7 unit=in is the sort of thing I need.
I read value=12 unit=in
